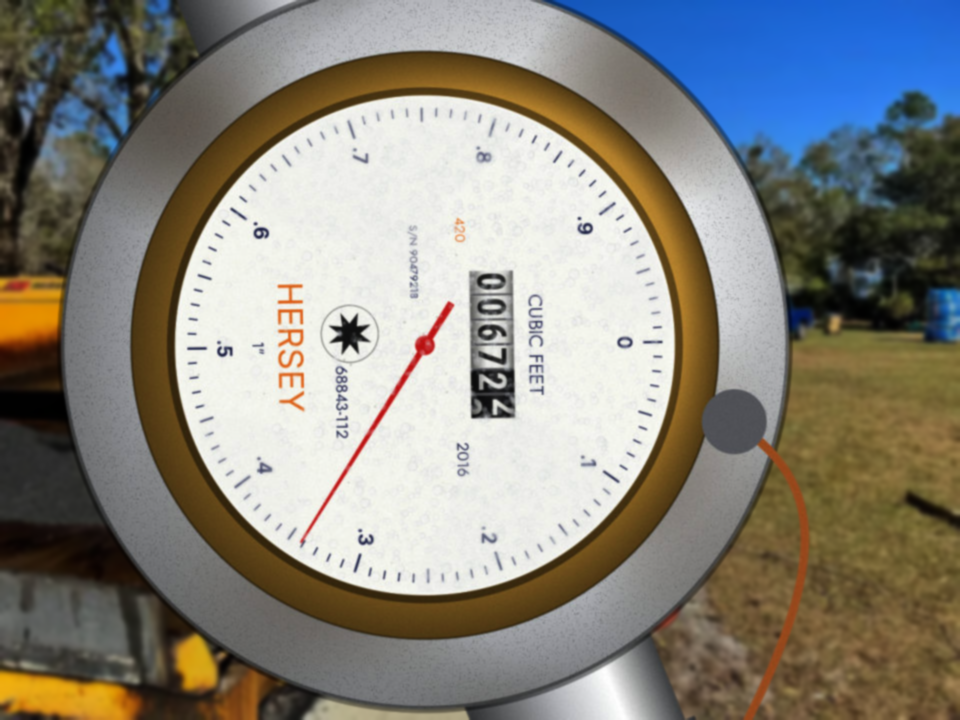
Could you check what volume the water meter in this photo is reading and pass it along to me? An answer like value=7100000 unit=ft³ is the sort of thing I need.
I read value=6722.34 unit=ft³
